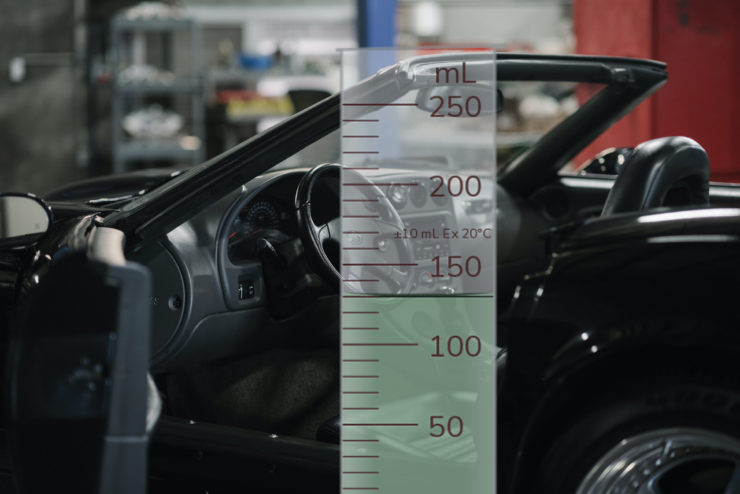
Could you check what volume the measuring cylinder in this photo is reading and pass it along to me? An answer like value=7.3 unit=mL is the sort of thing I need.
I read value=130 unit=mL
